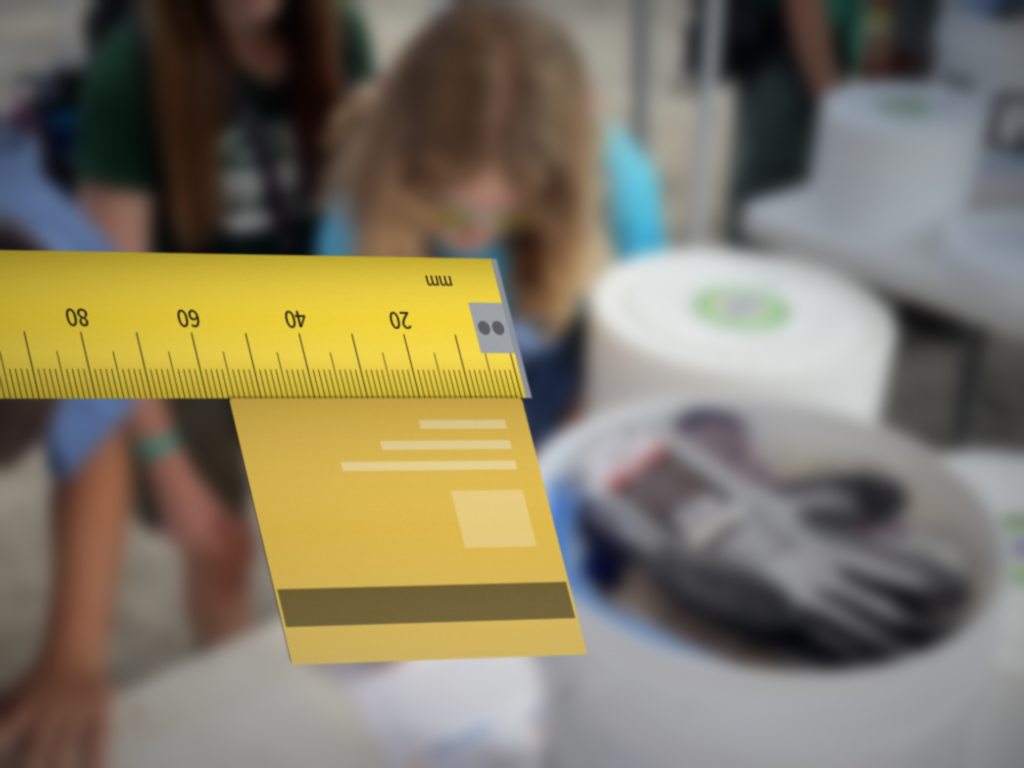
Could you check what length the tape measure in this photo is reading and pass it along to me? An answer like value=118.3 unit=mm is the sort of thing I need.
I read value=56 unit=mm
